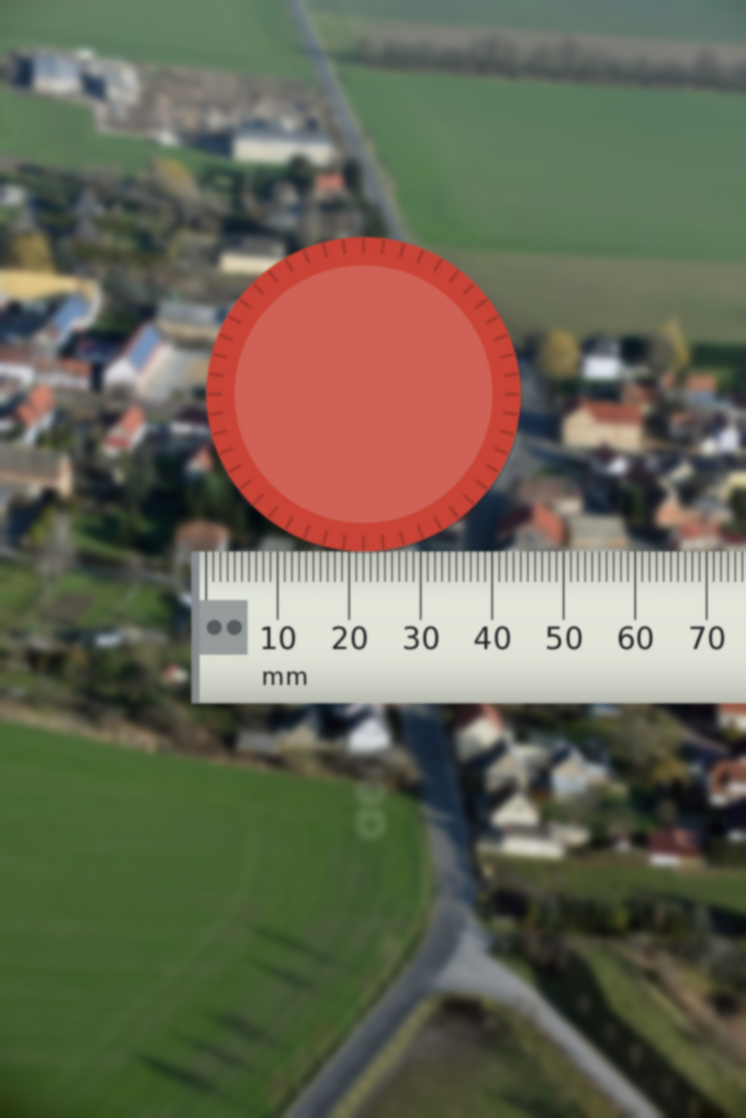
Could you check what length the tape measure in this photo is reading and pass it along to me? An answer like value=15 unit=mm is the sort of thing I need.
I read value=44 unit=mm
